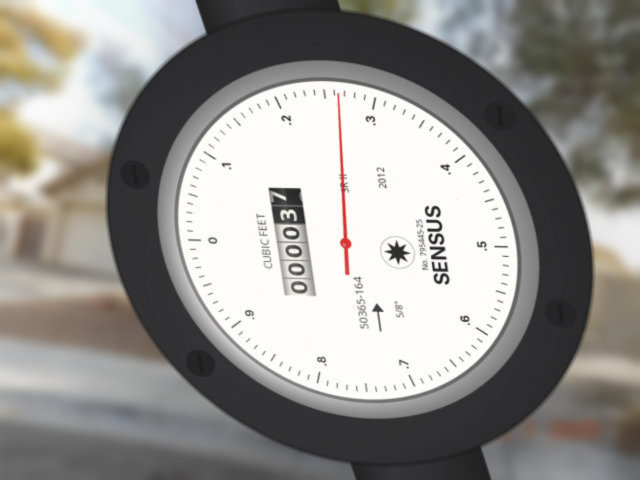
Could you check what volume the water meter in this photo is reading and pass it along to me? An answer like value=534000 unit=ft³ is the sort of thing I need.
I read value=37.26 unit=ft³
